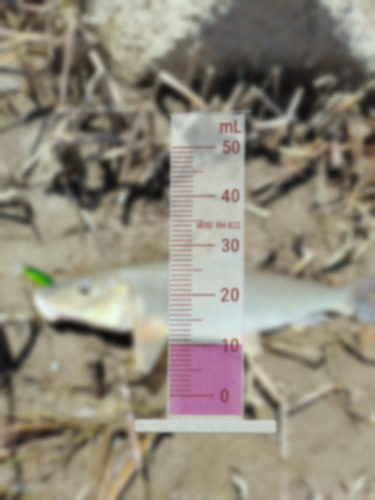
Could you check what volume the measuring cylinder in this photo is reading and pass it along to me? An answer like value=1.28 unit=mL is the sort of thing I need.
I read value=10 unit=mL
